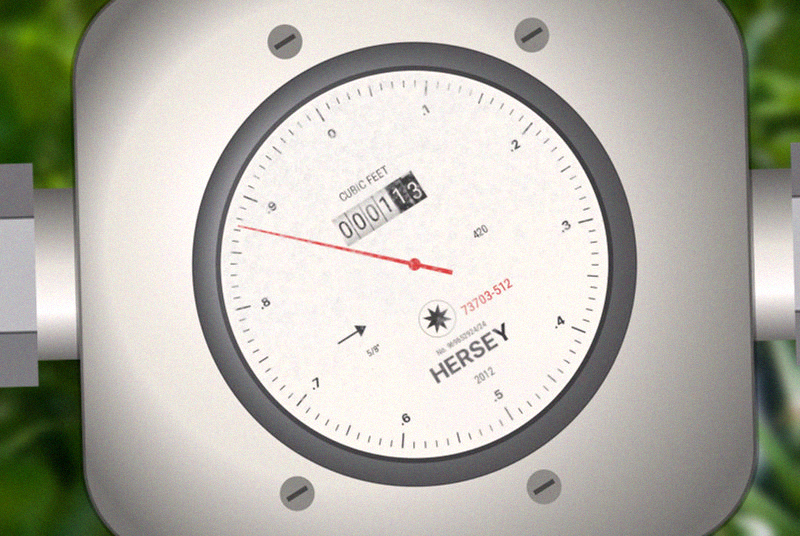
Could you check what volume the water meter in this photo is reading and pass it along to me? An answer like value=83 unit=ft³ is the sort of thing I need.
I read value=112.87 unit=ft³
